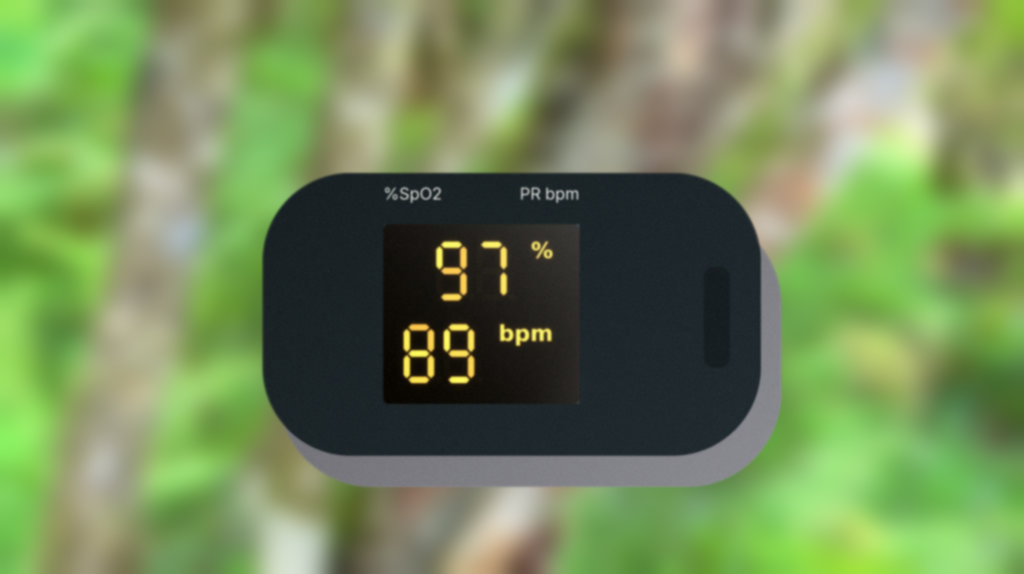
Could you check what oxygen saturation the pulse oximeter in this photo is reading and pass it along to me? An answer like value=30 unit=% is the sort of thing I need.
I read value=97 unit=%
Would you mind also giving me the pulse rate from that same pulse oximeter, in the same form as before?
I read value=89 unit=bpm
